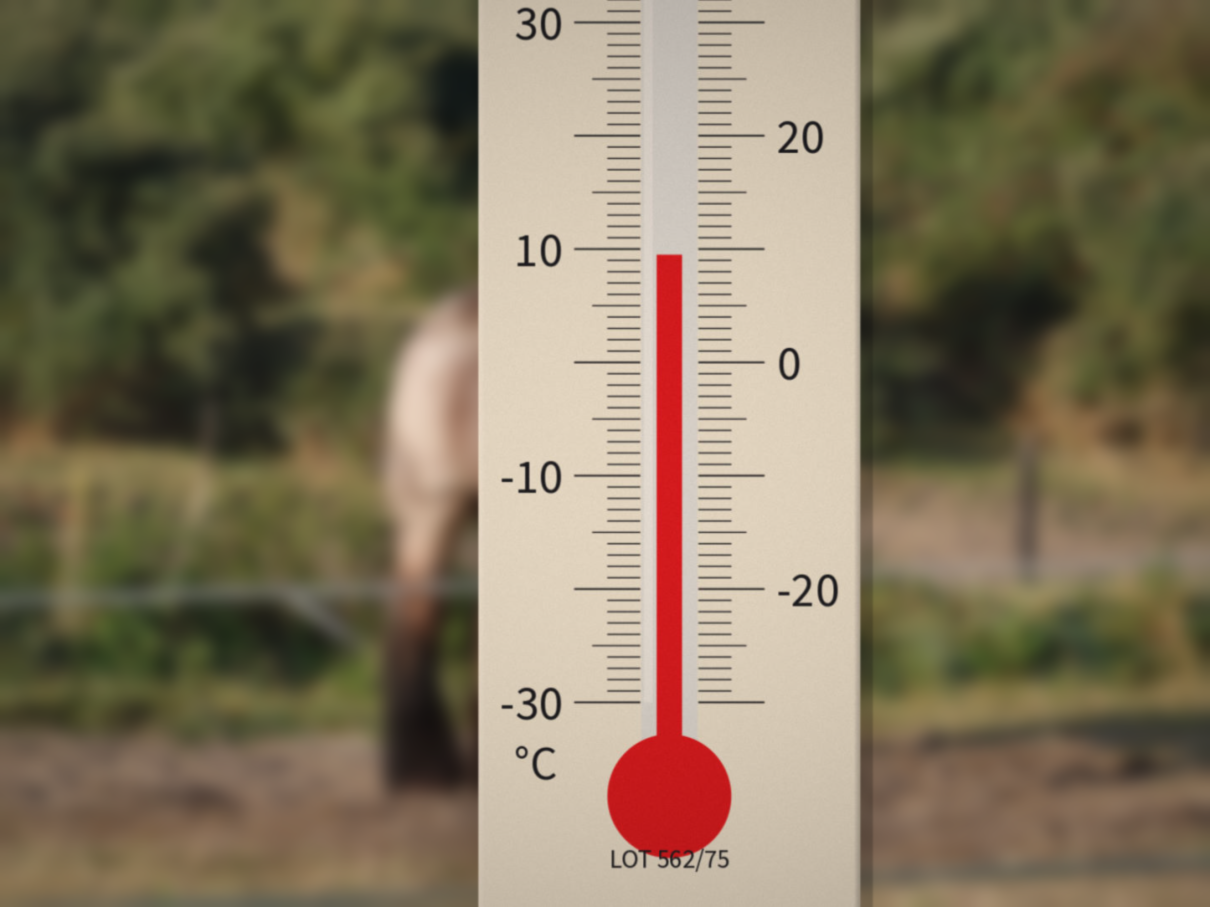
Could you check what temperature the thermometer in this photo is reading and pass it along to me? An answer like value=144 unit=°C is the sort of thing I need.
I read value=9.5 unit=°C
